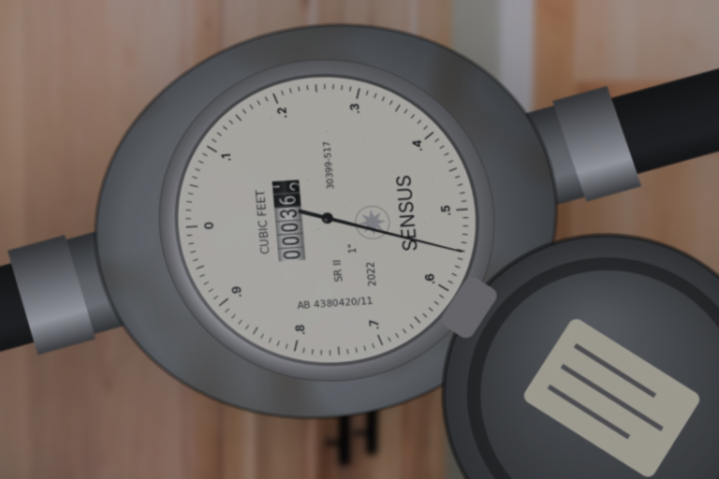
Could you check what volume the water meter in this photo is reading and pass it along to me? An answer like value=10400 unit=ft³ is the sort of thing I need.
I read value=361.55 unit=ft³
